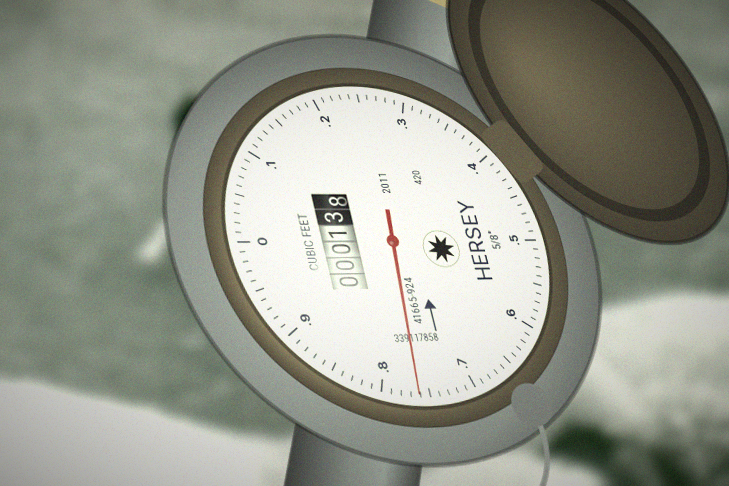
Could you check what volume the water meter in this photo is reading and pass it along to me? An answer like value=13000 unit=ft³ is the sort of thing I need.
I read value=137.76 unit=ft³
